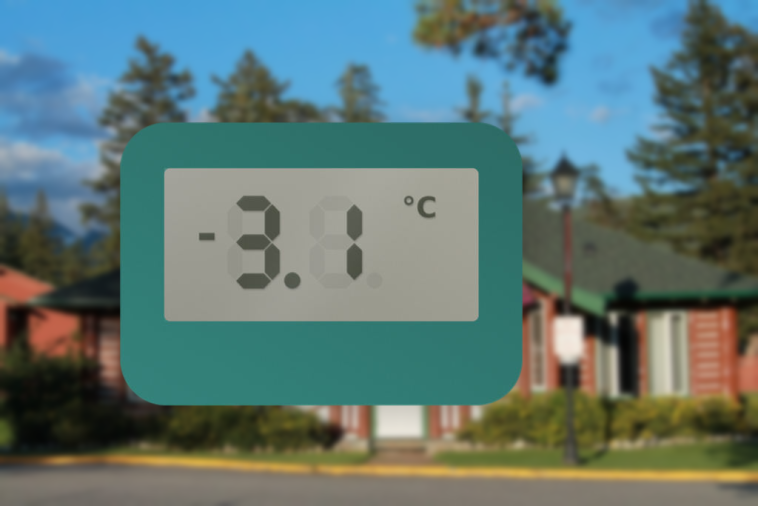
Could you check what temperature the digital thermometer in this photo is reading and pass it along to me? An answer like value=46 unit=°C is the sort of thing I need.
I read value=-3.1 unit=°C
